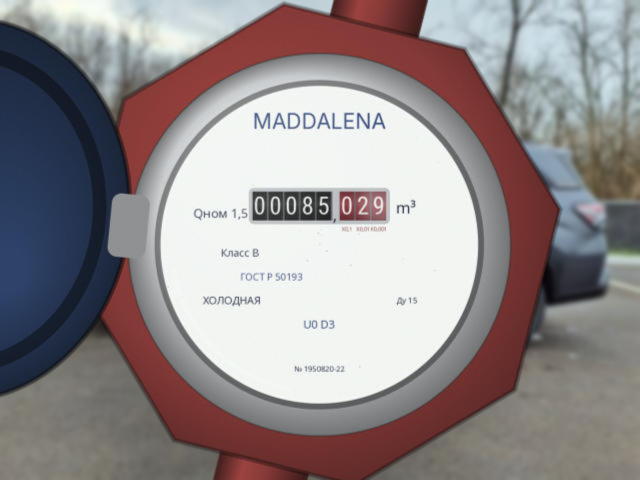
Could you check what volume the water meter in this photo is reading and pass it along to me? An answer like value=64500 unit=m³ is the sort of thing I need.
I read value=85.029 unit=m³
